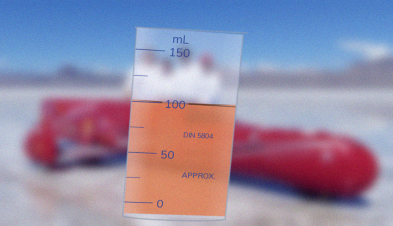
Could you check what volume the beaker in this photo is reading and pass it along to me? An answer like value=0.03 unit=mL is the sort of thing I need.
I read value=100 unit=mL
